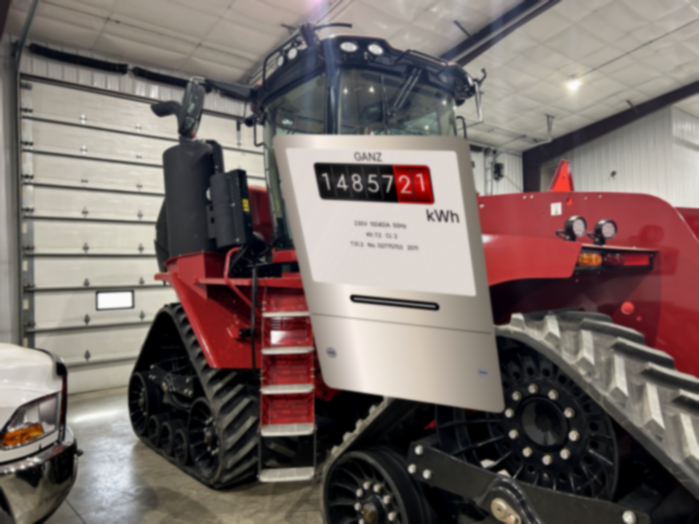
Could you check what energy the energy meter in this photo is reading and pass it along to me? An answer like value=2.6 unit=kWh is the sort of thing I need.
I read value=14857.21 unit=kWh
